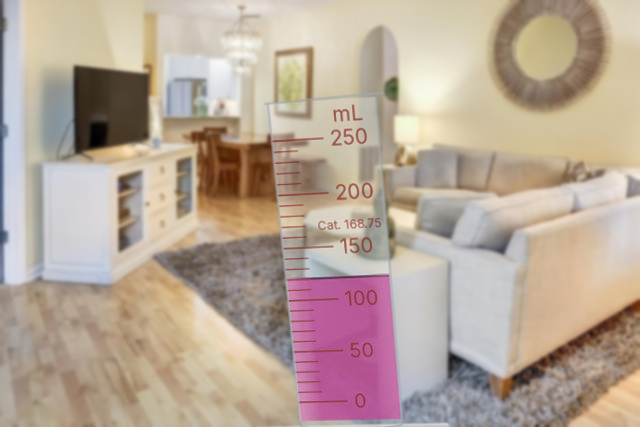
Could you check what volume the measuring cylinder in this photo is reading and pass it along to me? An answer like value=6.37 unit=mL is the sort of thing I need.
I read value=120 unit=mL
